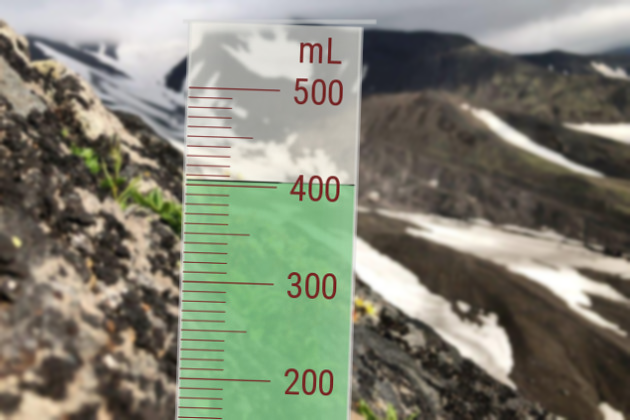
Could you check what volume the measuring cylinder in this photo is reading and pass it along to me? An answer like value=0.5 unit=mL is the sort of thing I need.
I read value=405 unit=mL
